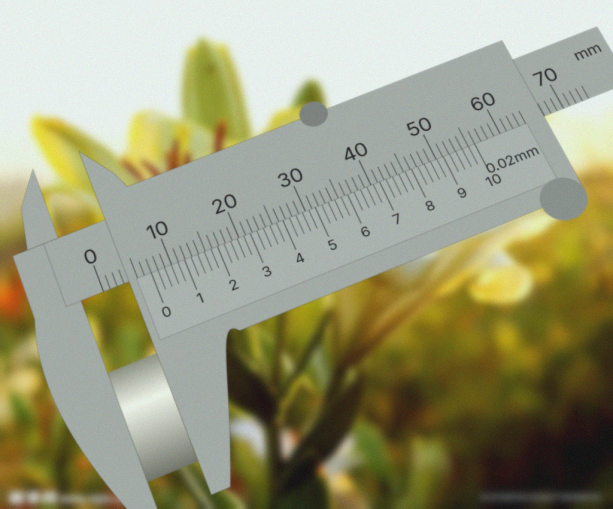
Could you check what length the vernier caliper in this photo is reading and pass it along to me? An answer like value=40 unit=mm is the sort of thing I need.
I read value=7.0 unit=mm
